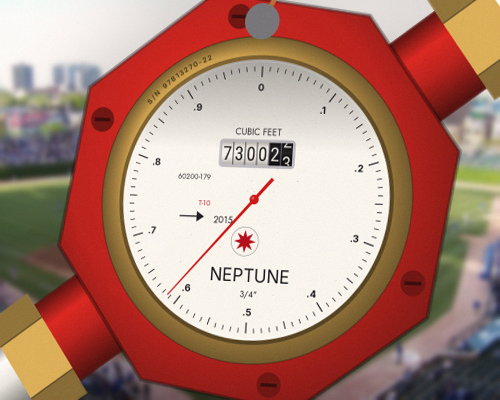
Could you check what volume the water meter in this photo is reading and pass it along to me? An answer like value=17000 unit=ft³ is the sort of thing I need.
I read value=730022.61 unit=ft³
